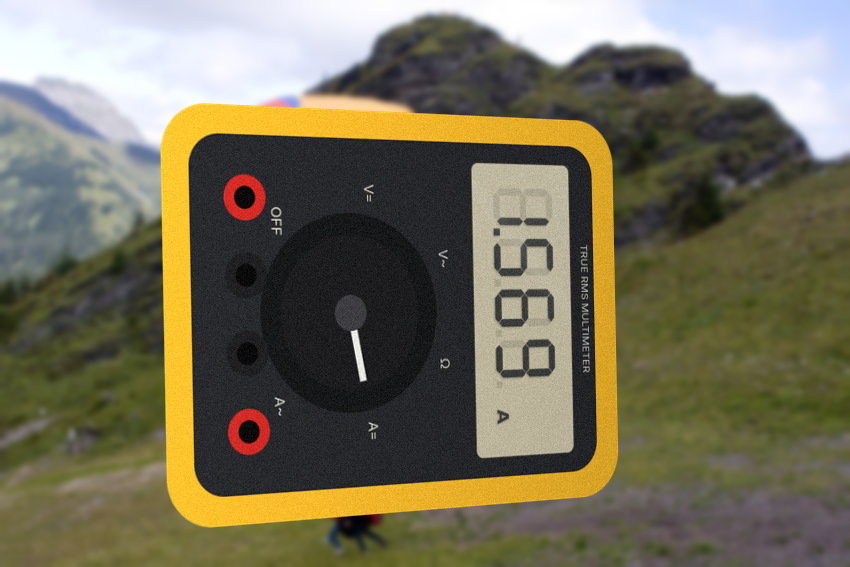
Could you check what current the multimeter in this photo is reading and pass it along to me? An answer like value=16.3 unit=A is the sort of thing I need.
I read value=1.569 unit=A
